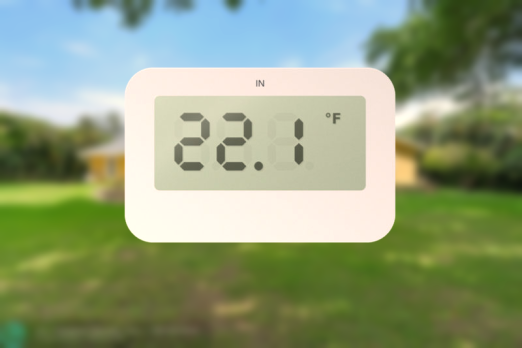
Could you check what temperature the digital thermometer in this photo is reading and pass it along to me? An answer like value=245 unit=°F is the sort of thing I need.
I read value=22.1 unit=°F
